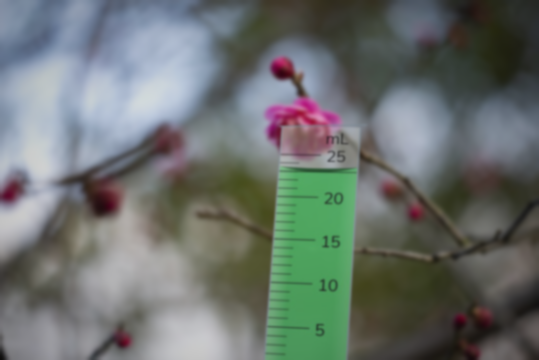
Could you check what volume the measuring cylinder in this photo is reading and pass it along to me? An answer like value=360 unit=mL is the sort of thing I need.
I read value=23 unit=mL
